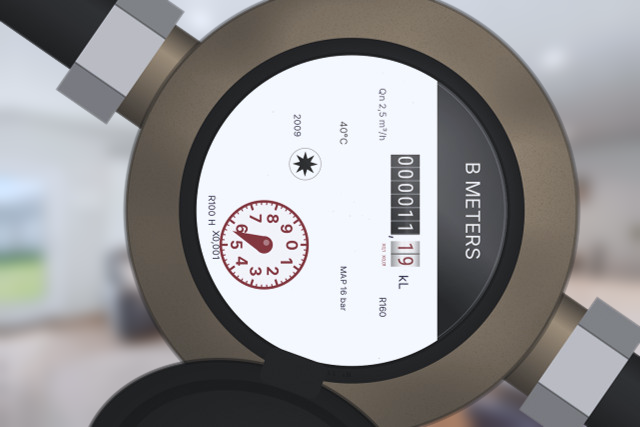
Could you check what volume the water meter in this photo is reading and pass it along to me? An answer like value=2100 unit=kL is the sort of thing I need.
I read value=11.195 unit=kL
